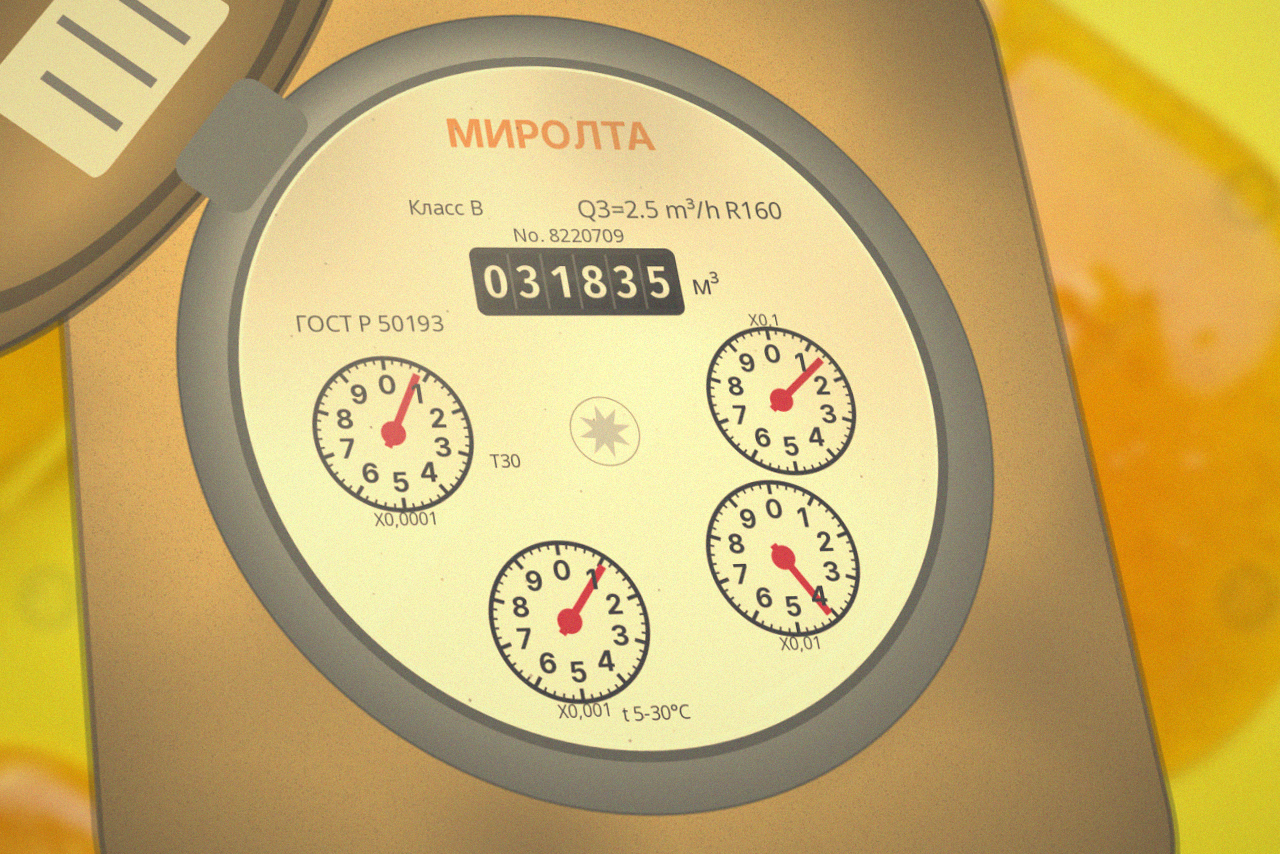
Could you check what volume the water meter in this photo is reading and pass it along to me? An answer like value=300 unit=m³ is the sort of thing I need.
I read value=31835.1410 unit=m³
